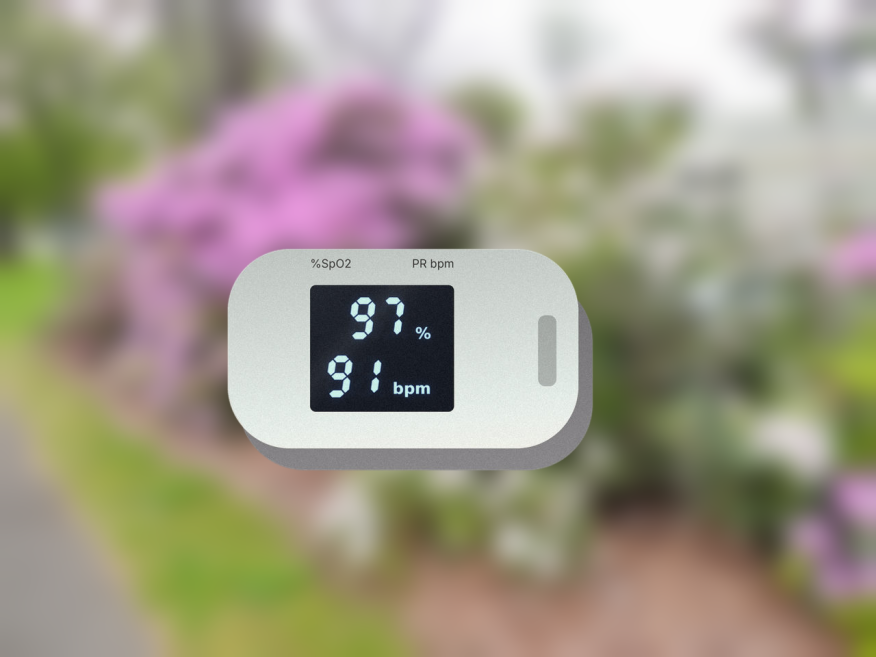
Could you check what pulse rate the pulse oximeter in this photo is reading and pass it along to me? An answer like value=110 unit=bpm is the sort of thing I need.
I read value=91 unit=bpm
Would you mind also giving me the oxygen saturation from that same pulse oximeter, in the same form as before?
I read value=97 unit=%
